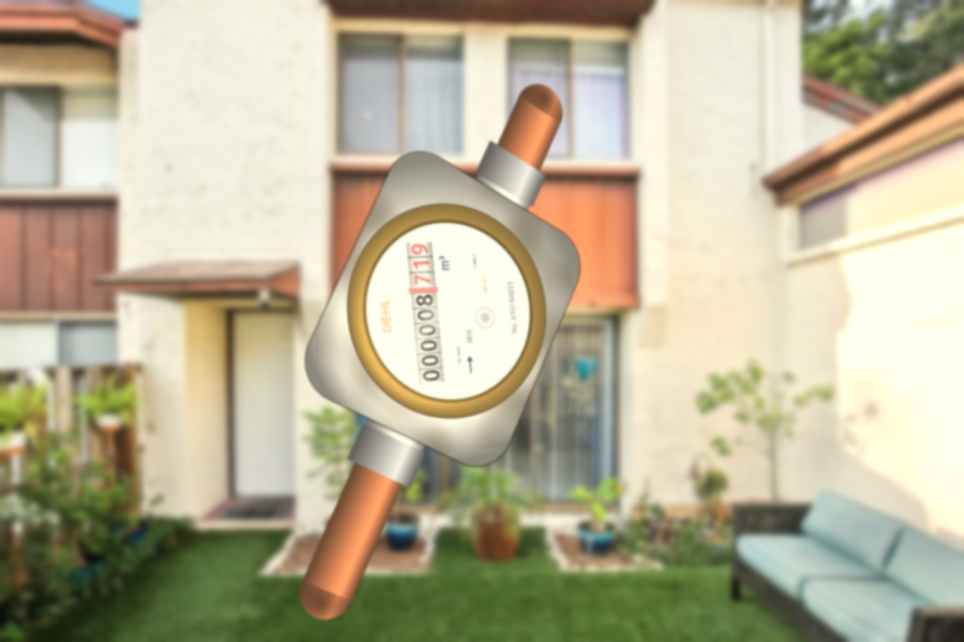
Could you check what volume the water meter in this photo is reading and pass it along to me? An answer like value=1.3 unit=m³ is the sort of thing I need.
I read value=8.719 unit=m³
